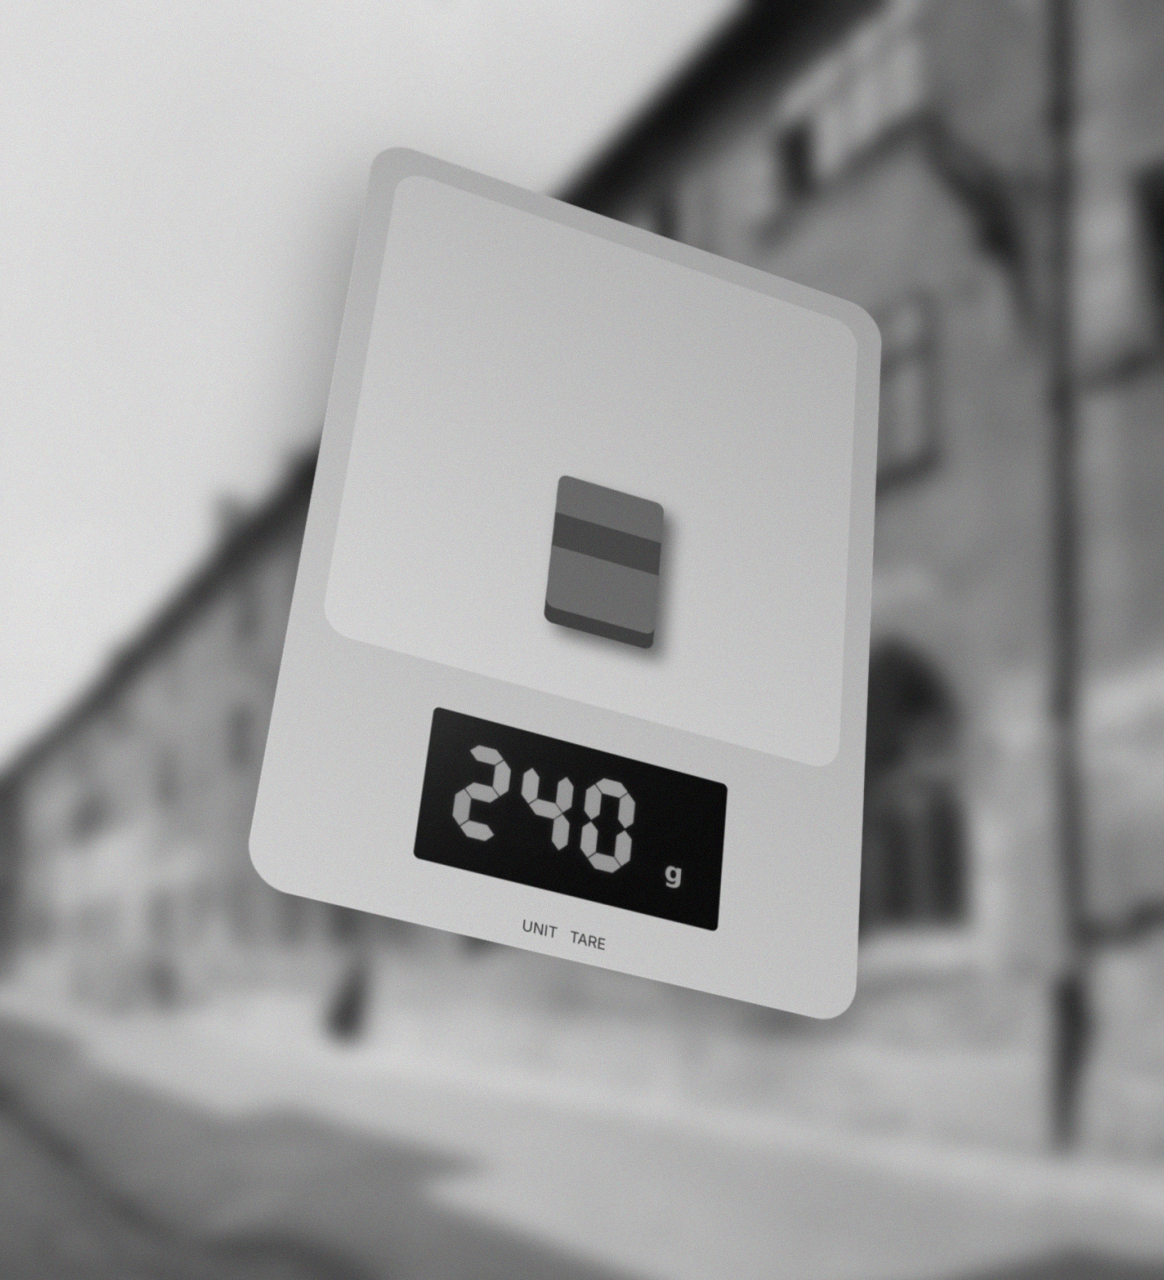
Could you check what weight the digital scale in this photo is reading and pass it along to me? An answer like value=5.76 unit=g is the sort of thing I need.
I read value=240 unit=g
